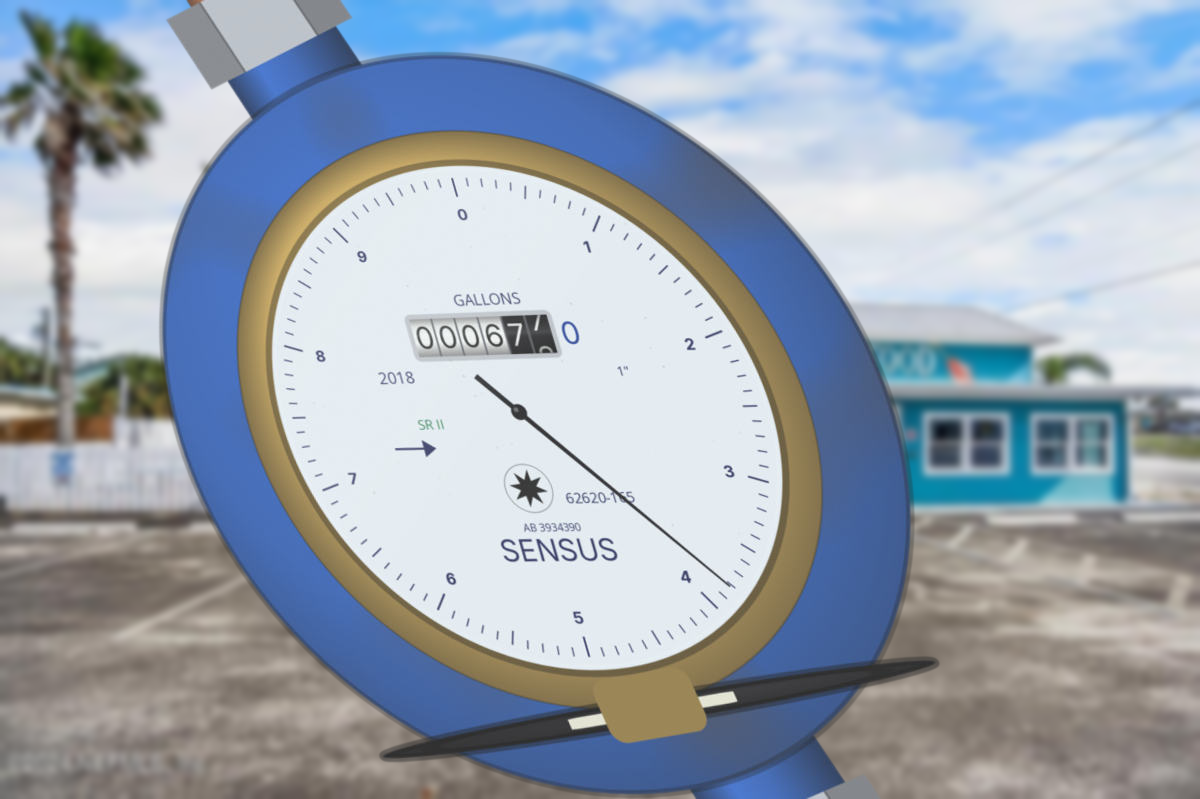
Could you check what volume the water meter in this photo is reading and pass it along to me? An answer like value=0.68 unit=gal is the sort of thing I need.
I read value=6773.8 unit=gal
